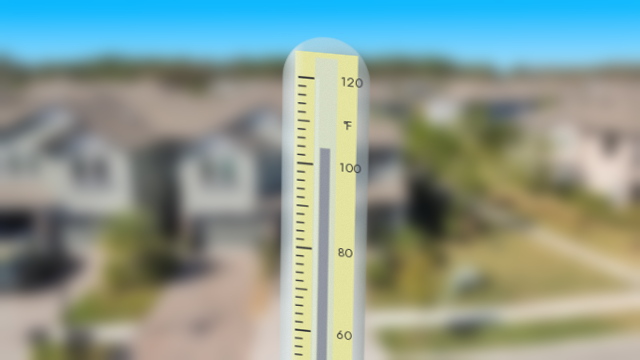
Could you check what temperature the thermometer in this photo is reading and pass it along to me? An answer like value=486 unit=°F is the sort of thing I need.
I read value=104 unit=°F
